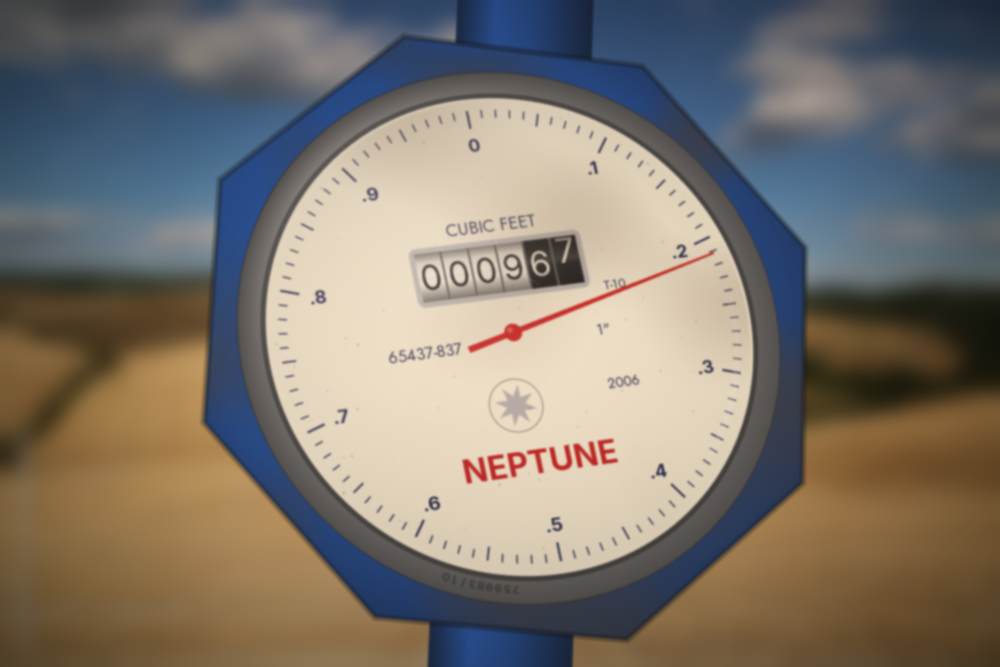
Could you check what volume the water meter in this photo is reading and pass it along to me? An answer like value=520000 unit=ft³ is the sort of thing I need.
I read value=967.21 unit=ft³
